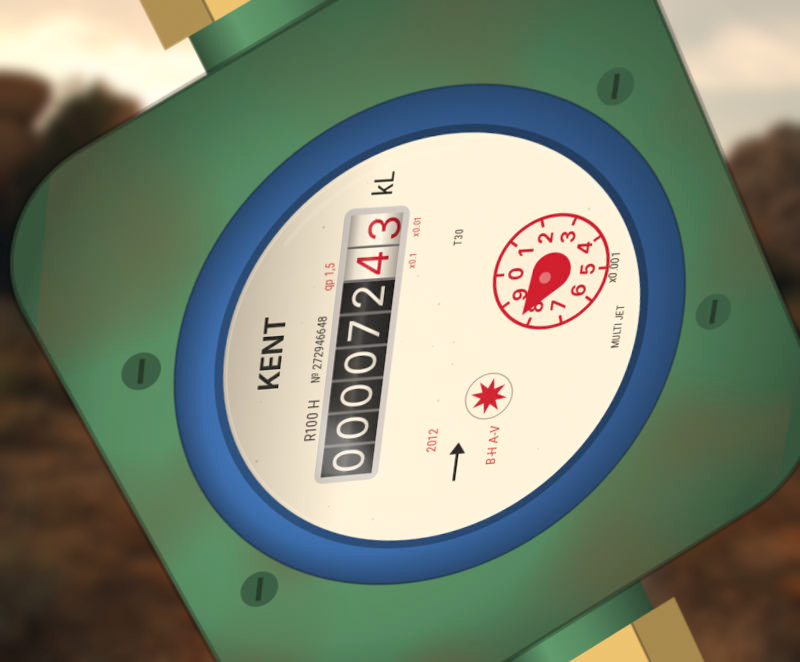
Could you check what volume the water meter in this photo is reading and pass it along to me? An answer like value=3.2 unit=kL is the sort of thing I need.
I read value=72.428 unit=kL
